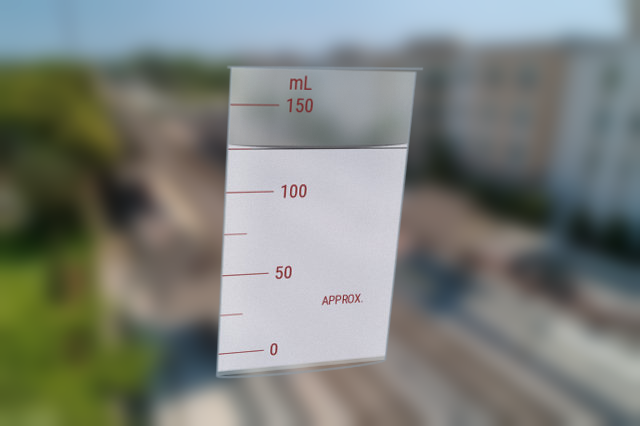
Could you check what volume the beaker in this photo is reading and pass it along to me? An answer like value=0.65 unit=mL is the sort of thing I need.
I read value=125 unit=mL
